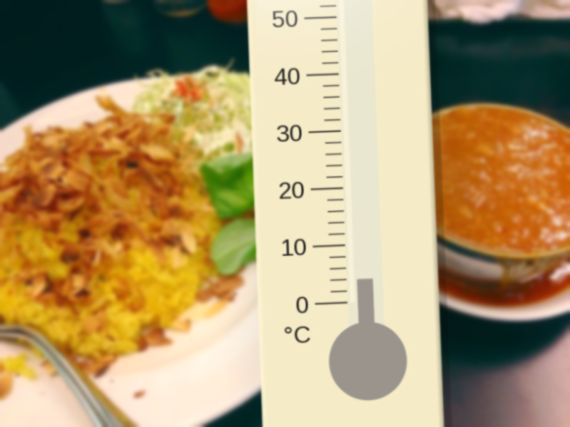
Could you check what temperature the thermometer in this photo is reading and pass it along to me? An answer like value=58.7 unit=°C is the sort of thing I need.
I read value=4 unit=°C
